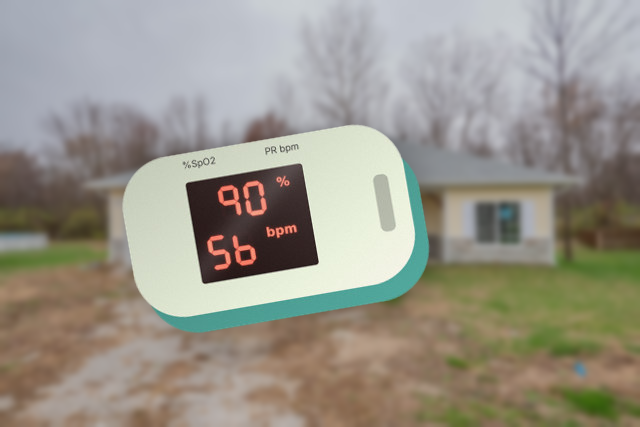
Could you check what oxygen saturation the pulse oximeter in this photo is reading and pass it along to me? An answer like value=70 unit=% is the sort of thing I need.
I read value=90 unit=%
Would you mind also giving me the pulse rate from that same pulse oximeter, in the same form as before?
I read value=56 unit=bpm
